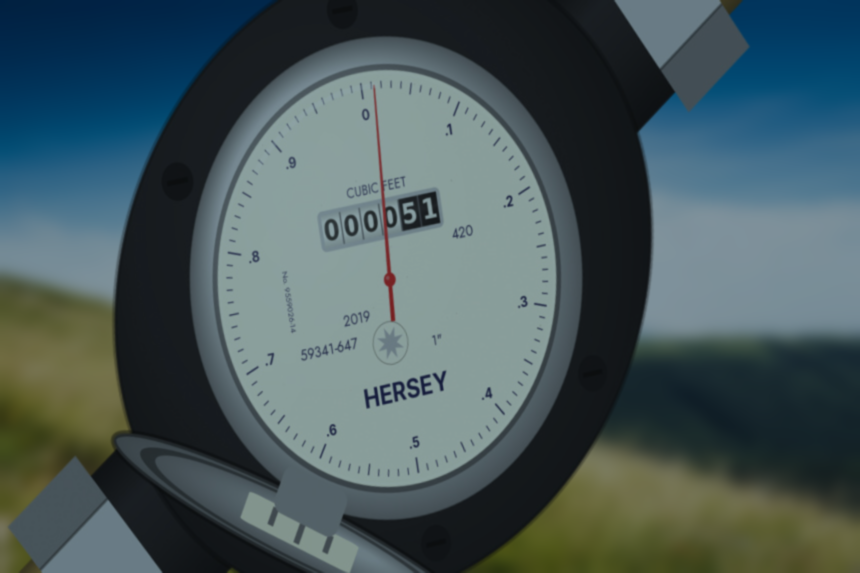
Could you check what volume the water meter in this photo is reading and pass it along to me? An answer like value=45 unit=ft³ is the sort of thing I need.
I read value=51.01 unit=ft³
